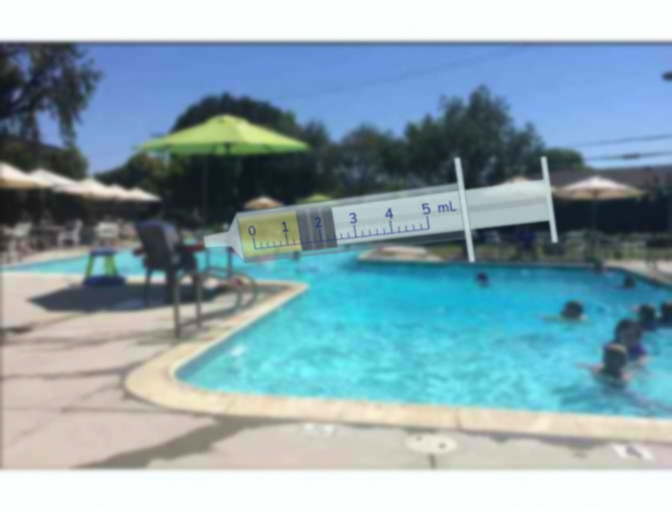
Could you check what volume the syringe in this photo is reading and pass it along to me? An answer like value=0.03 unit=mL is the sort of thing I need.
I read value=1.4 unit=mL
